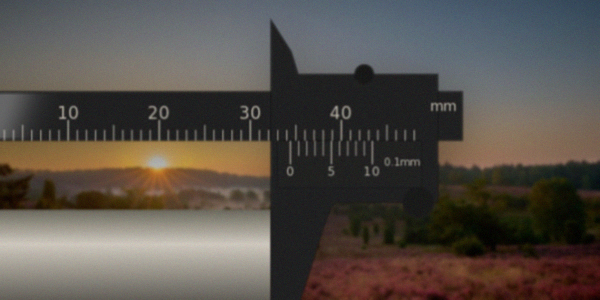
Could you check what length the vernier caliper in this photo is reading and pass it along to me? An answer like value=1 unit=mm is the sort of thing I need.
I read value=34.4 unit=mm
